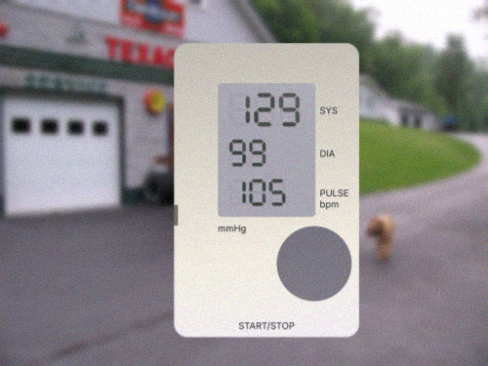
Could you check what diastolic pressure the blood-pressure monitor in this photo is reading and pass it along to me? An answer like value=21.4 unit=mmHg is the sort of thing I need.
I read value=99 unit=mmHg
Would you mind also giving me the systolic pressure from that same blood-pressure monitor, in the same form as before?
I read value=129 unit=mmHg
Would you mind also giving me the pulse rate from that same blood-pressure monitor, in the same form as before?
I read value=105 unit=bpm
